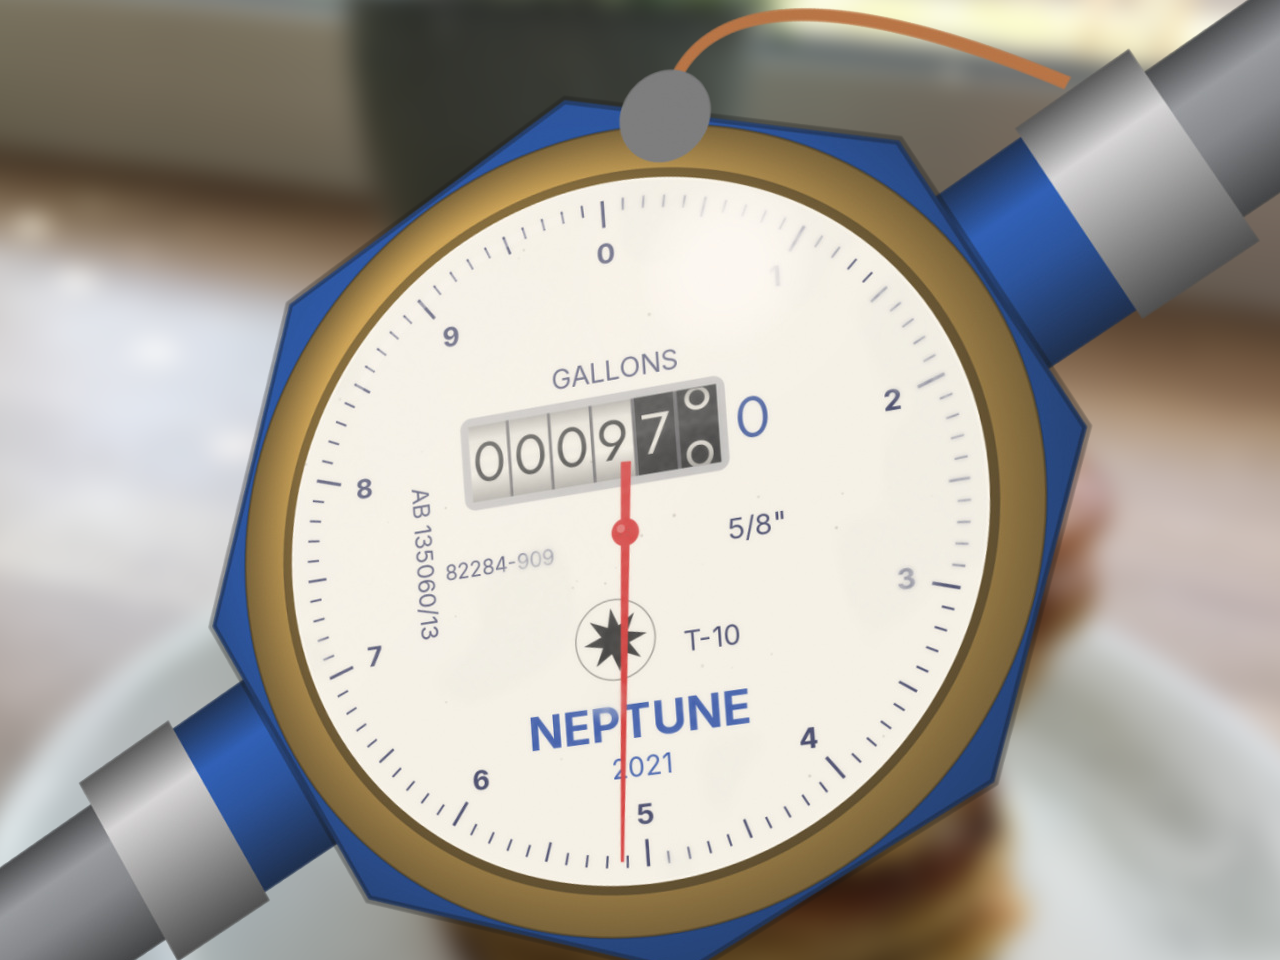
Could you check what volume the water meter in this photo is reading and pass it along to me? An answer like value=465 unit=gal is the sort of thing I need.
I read value=9785.1 unit=gal
